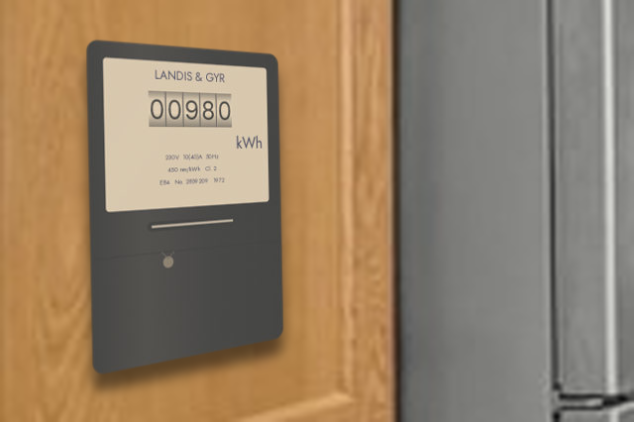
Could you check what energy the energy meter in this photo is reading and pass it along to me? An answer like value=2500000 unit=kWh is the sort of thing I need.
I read value=980 unit=kWh
